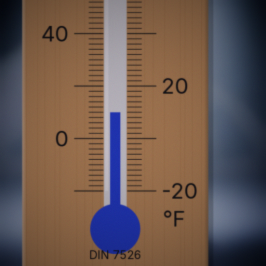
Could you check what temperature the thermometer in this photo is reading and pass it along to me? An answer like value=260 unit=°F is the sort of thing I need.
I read value=10 unit=°F
